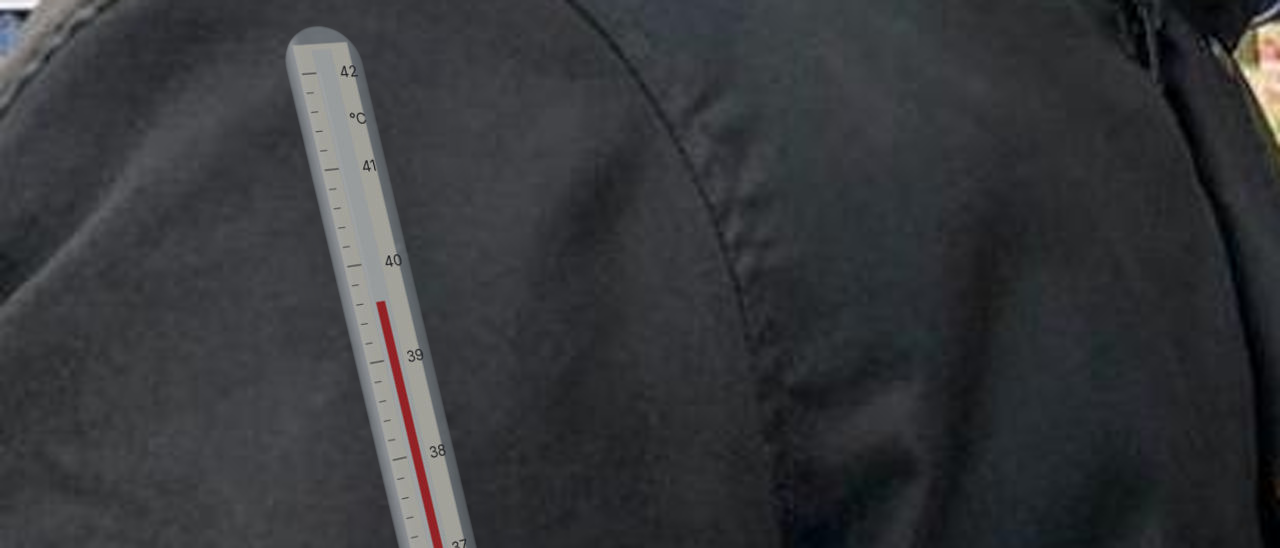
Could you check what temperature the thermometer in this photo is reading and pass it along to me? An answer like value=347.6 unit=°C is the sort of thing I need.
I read value=39.6 unit=°C
